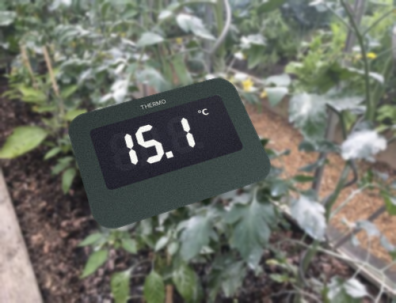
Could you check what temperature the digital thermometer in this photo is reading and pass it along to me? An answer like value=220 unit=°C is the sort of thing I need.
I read value=15.1 unit=°C
